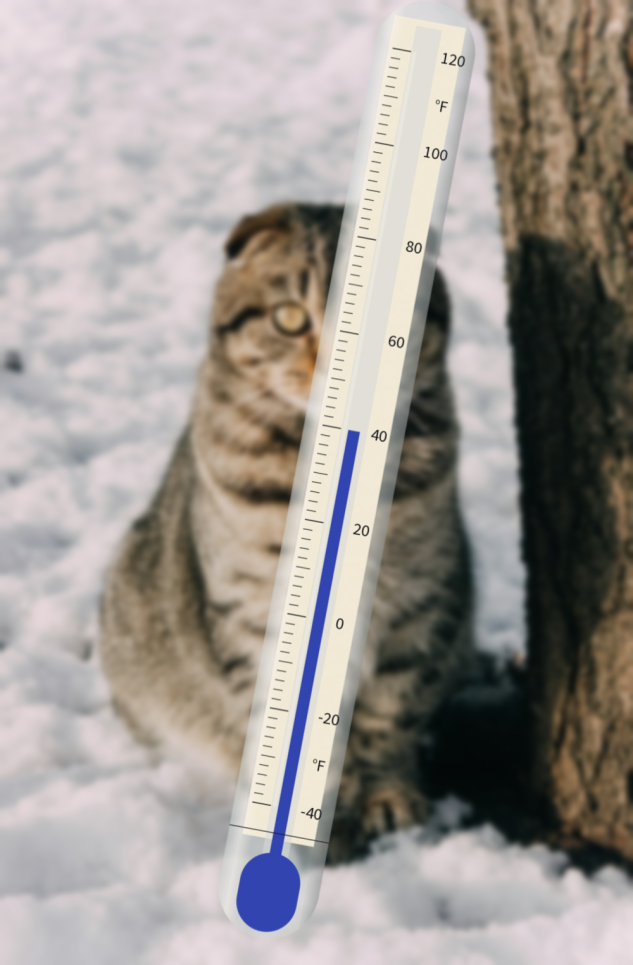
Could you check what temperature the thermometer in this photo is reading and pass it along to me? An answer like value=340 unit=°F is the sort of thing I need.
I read value=40 unit=°F
